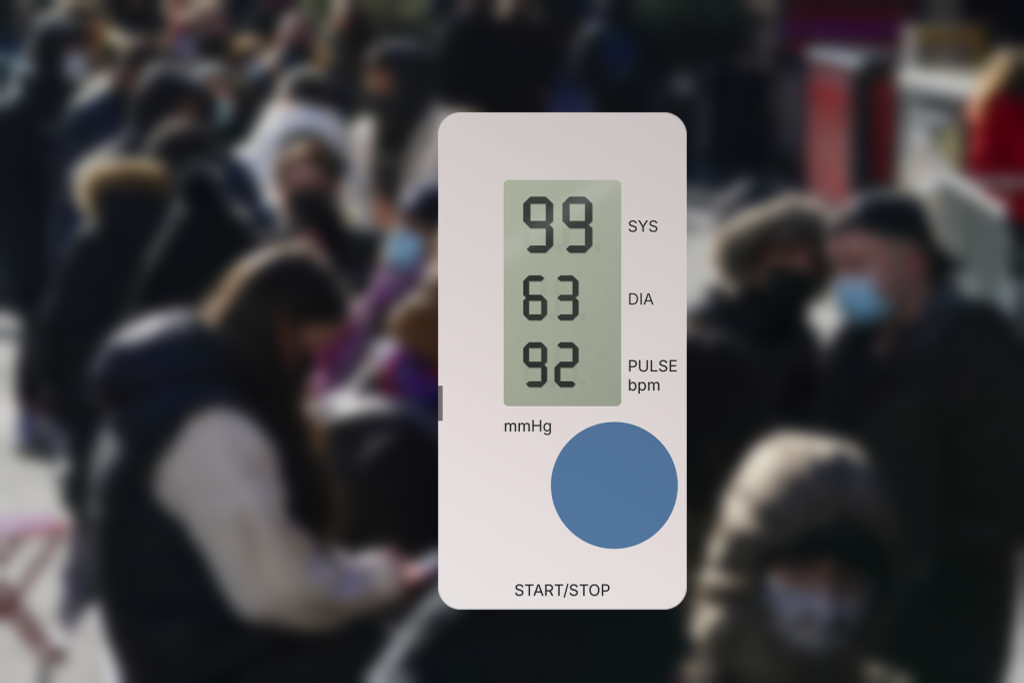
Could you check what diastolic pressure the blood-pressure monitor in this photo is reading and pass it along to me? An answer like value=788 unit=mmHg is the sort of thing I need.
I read value=63 unit=mmHg
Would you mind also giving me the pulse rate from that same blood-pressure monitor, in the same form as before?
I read value=92 unit=bpm
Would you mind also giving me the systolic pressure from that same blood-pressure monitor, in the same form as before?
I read value=99 unit=mmHg
